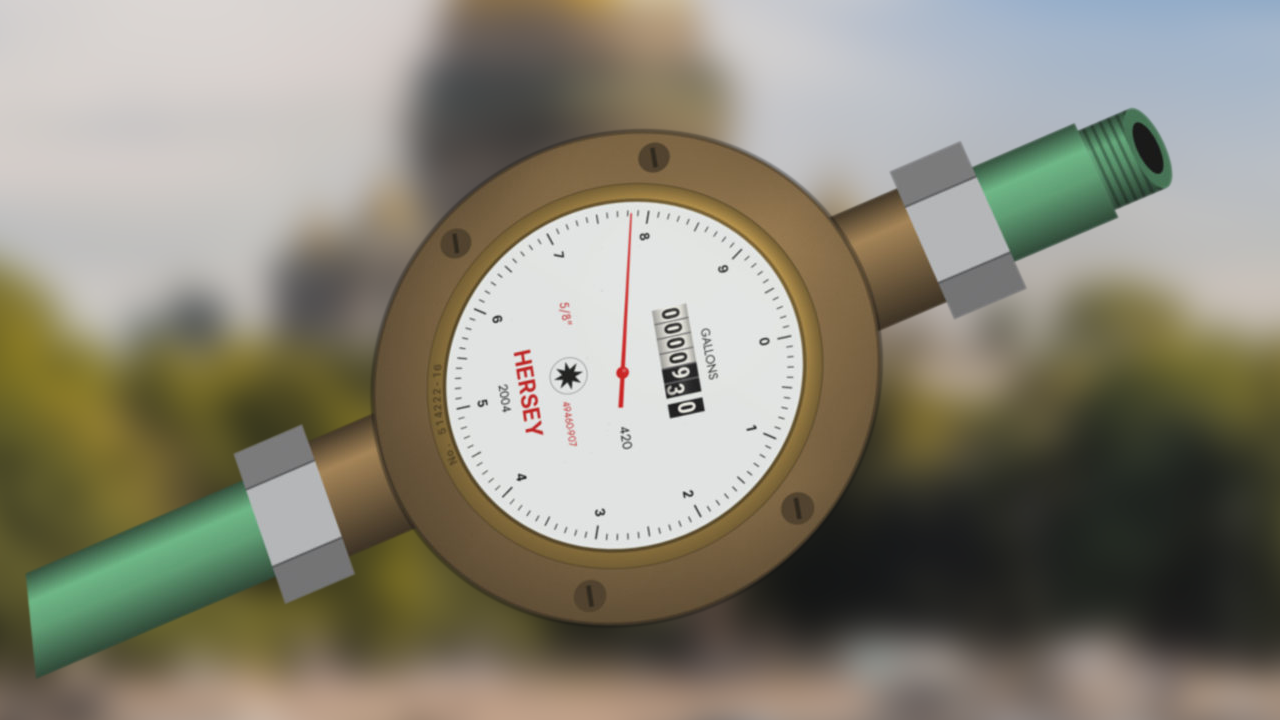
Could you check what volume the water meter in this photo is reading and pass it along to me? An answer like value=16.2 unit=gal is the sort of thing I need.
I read value=927.8 unit=gal
